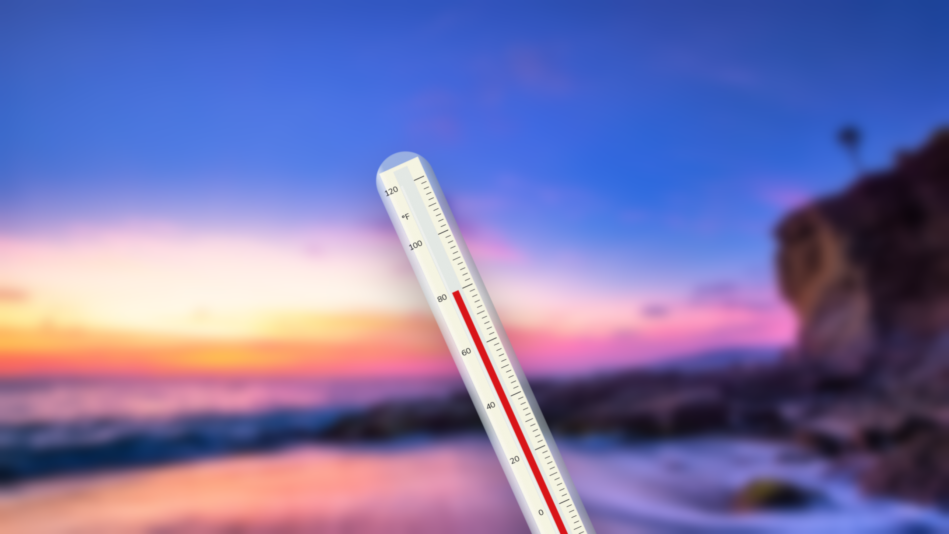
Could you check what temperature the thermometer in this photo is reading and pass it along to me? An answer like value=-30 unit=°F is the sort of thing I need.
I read value=80 unit=°F
